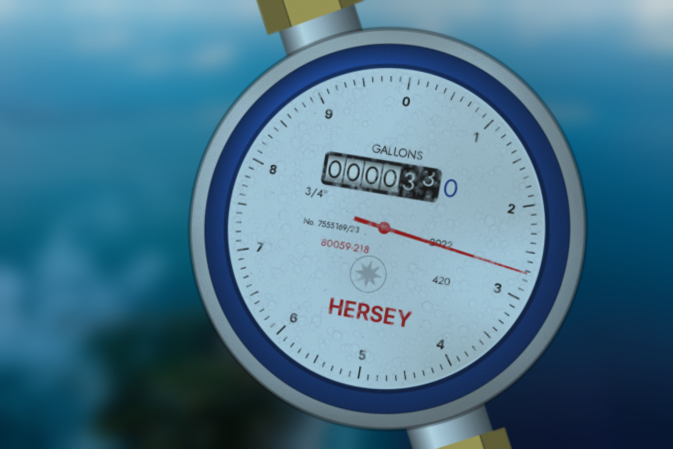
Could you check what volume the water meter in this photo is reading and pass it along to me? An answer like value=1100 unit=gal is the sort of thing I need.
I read value=332.7 unit=gal
